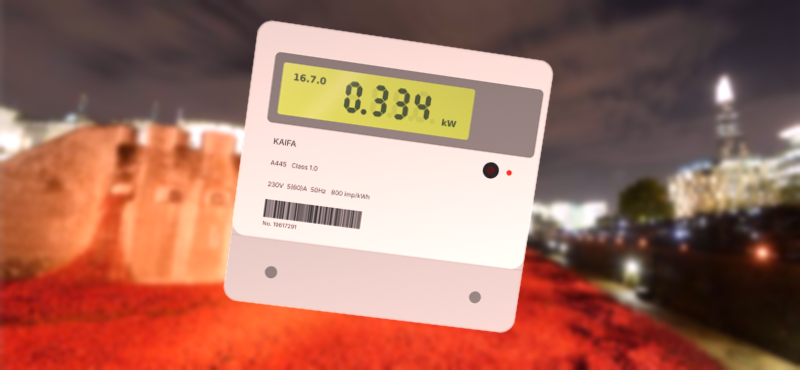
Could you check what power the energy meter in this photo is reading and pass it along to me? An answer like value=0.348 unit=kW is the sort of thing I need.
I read value=0.334 unit=kW
